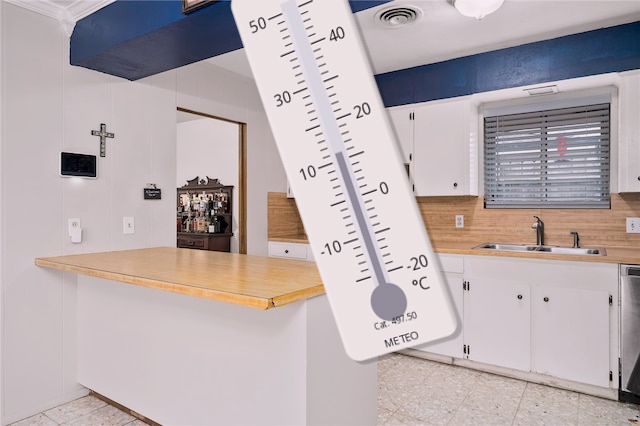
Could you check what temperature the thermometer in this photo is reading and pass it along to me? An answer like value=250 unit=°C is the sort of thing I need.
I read value=12 unit=°C
